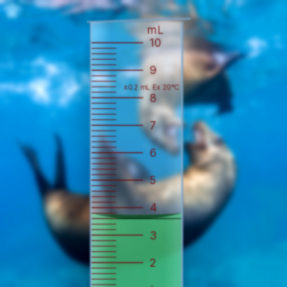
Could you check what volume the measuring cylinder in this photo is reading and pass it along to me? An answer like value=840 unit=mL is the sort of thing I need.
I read value=3.6 unit=mL
